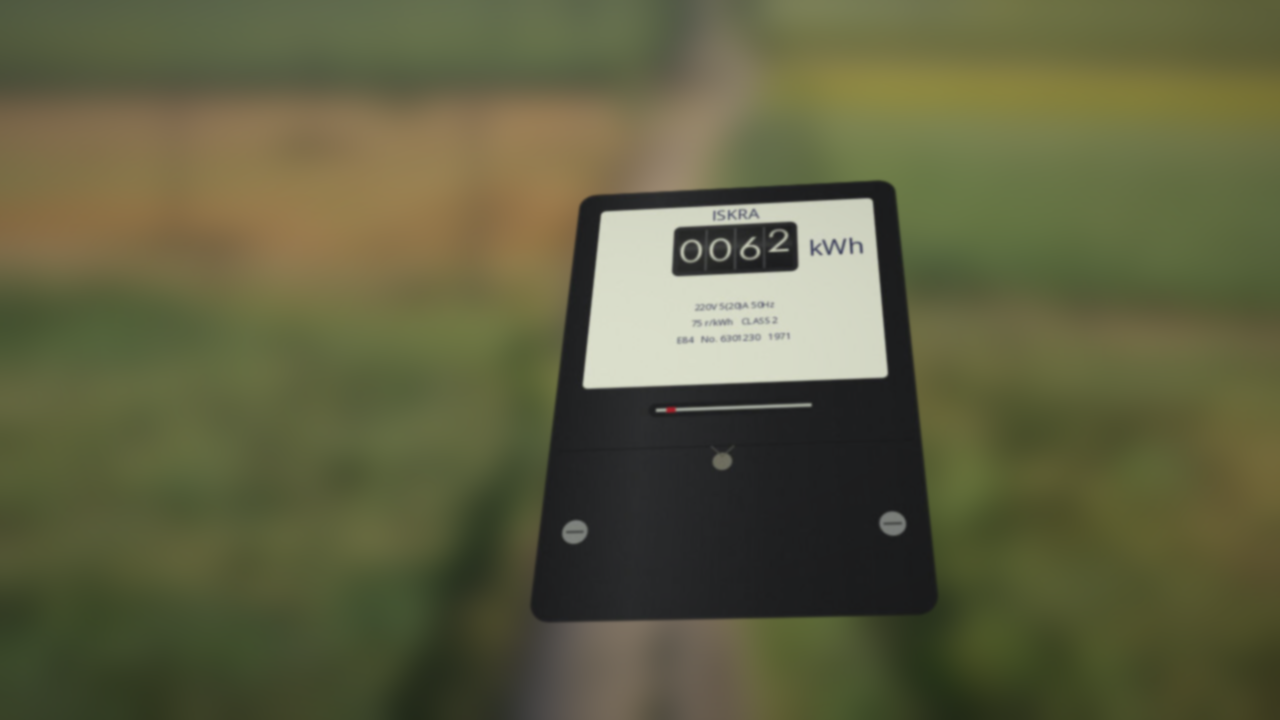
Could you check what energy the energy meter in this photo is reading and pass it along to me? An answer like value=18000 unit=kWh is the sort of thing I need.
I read value=62 unit=kWh
